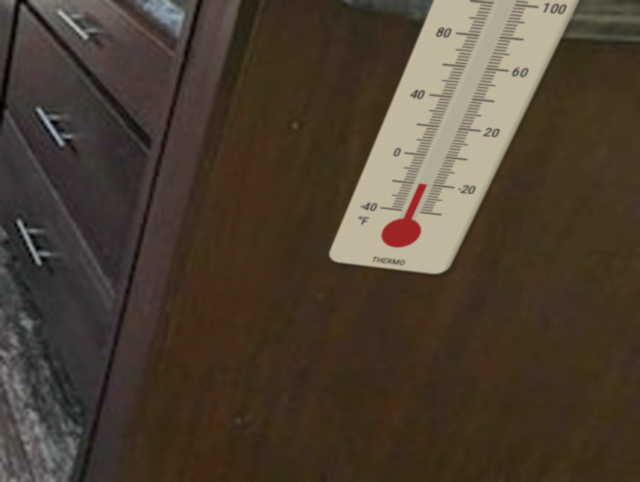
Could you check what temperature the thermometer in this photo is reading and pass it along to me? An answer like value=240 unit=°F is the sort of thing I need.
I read value=-20 unit=°F
